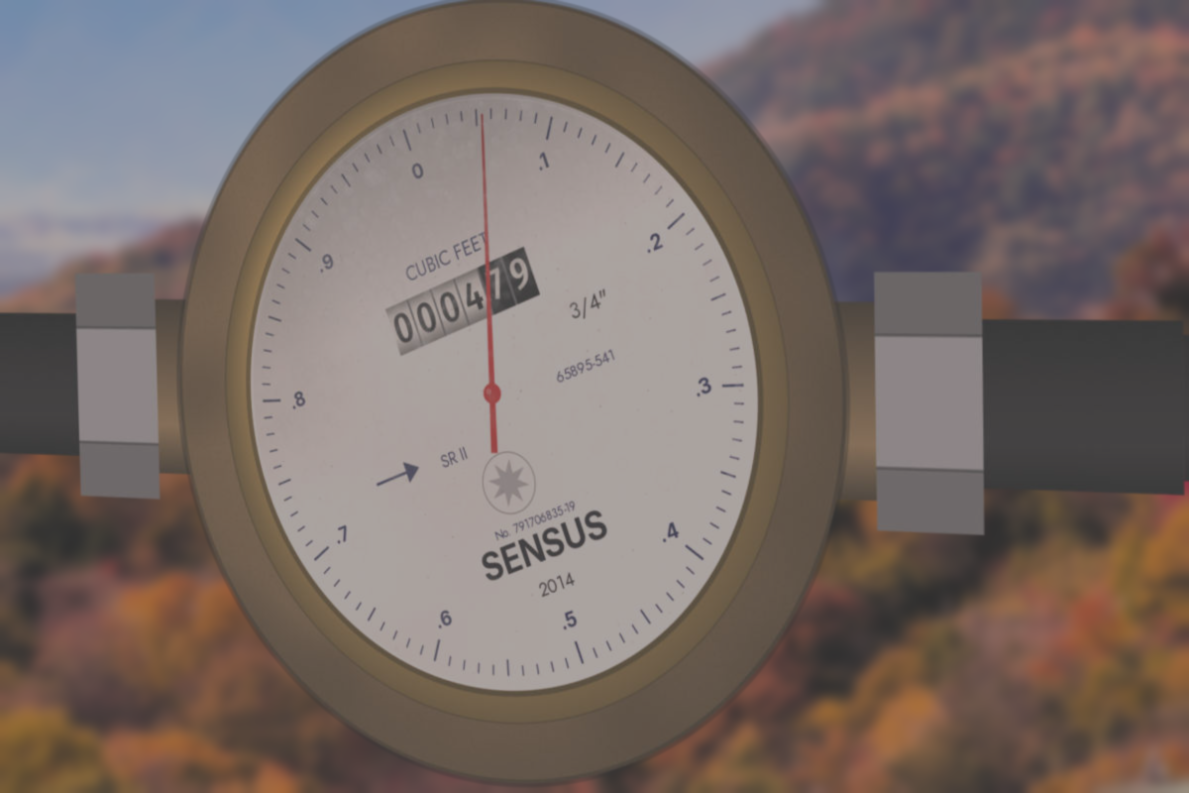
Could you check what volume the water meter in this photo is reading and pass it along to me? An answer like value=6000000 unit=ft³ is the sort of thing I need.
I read value=479.05 unit=ft³
